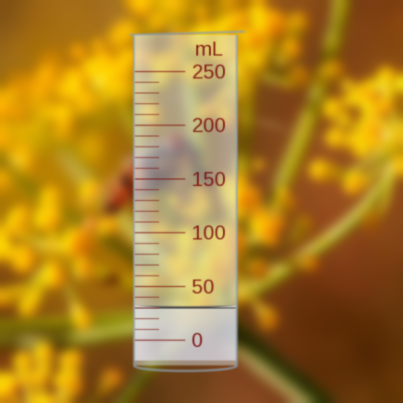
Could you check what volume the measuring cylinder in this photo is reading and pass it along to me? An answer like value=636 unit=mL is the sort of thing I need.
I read value=30 unit=mL
